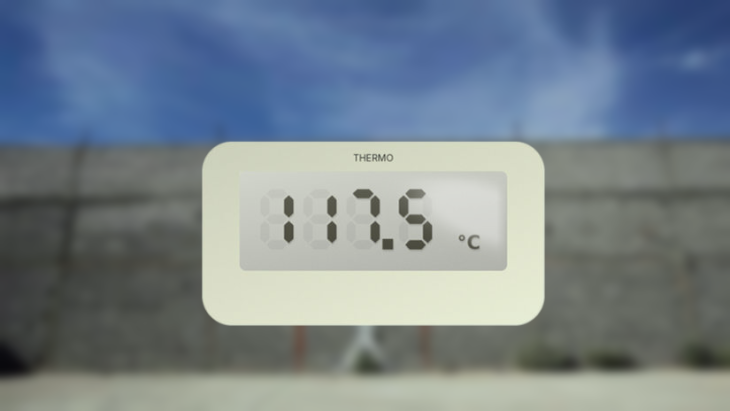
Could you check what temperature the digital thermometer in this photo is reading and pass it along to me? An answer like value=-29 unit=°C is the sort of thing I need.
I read value=117.5 unit=°C
